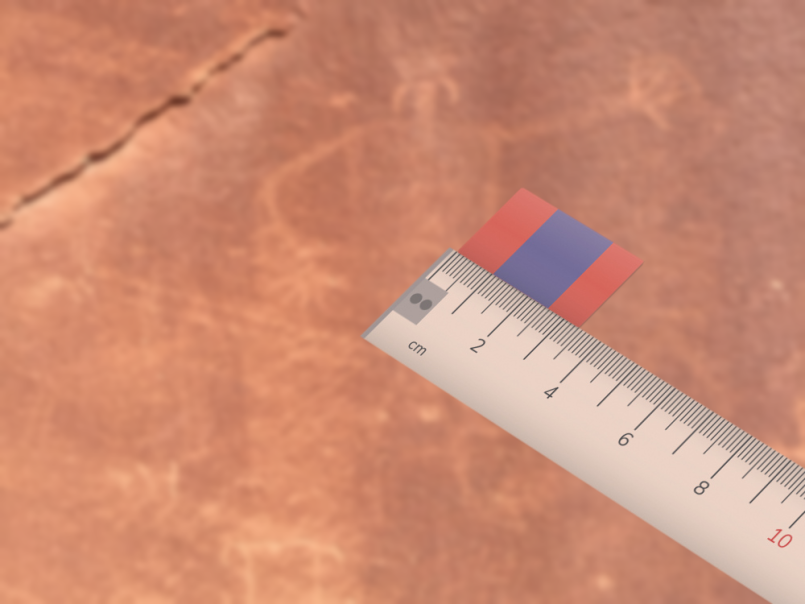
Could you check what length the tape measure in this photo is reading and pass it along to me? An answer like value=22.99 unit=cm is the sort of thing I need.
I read value=3.4 unit=cm
